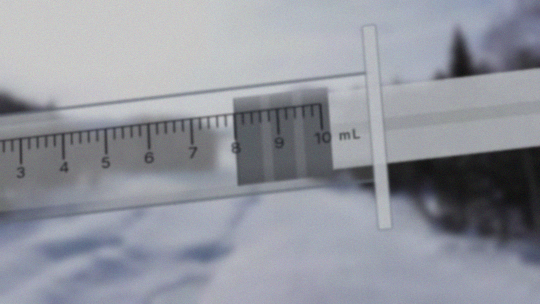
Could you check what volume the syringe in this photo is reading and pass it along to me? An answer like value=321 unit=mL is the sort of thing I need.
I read value=8 unit=mL
